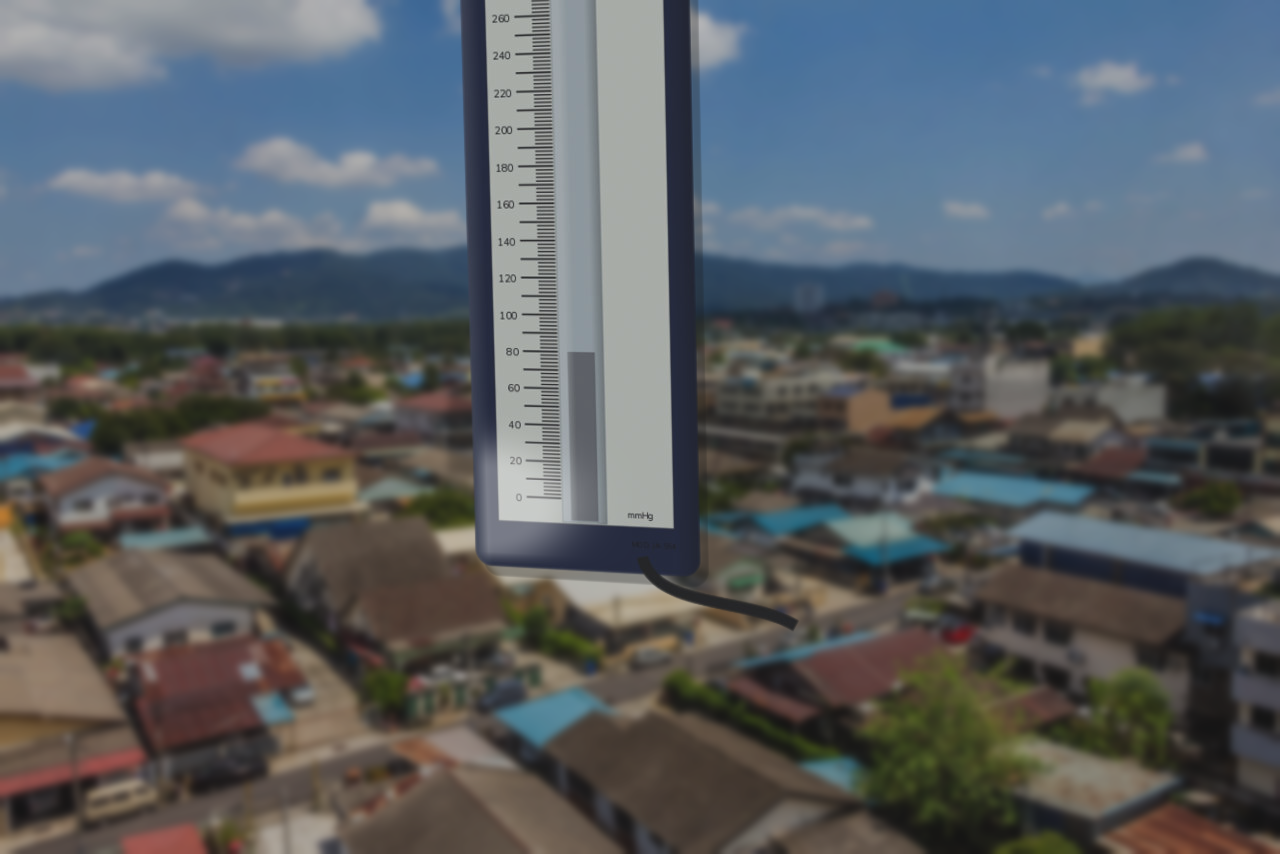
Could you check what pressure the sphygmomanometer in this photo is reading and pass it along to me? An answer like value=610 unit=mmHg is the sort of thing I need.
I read value=80 unit=mmHg
